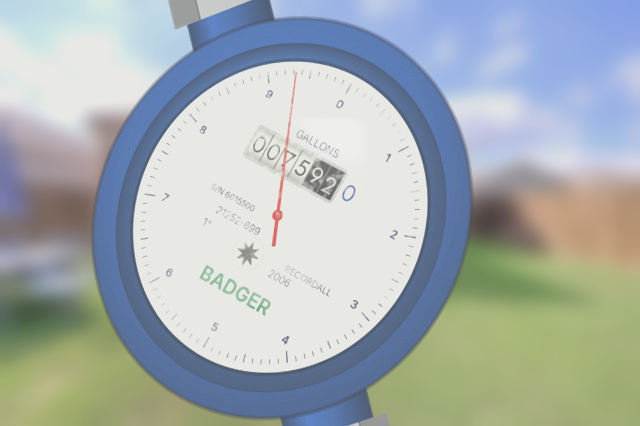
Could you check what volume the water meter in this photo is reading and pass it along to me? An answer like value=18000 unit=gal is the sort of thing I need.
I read value=75919.3 unit=gal
